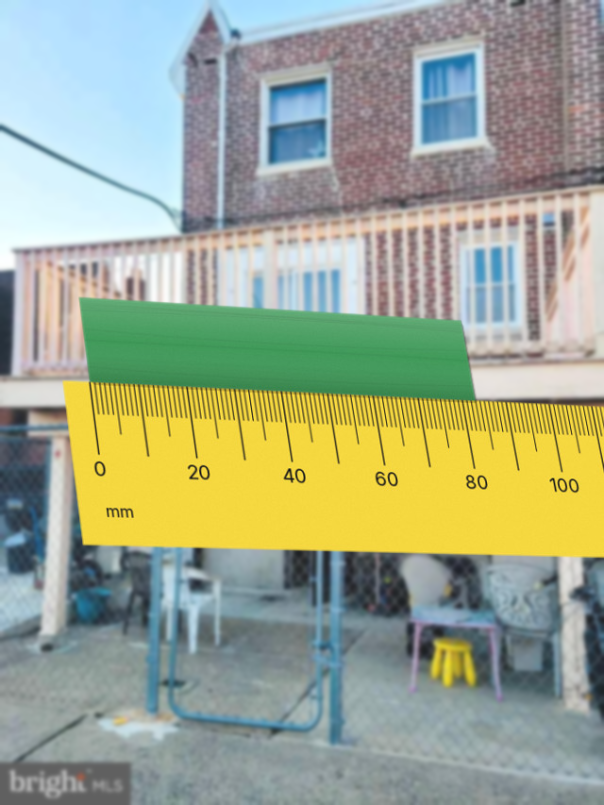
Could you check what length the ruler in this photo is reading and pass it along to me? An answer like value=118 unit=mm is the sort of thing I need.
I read value=83 unit=mm
